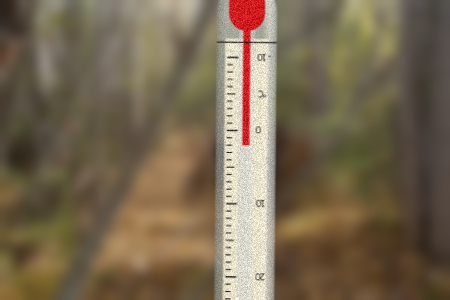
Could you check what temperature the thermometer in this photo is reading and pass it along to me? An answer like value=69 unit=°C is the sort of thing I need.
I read value=2 unit=°C
